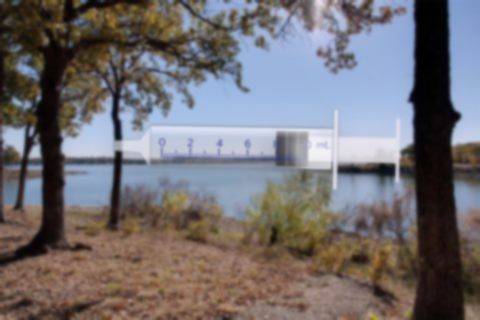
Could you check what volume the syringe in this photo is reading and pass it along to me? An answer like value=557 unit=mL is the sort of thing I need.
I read value=8 unit=mL
